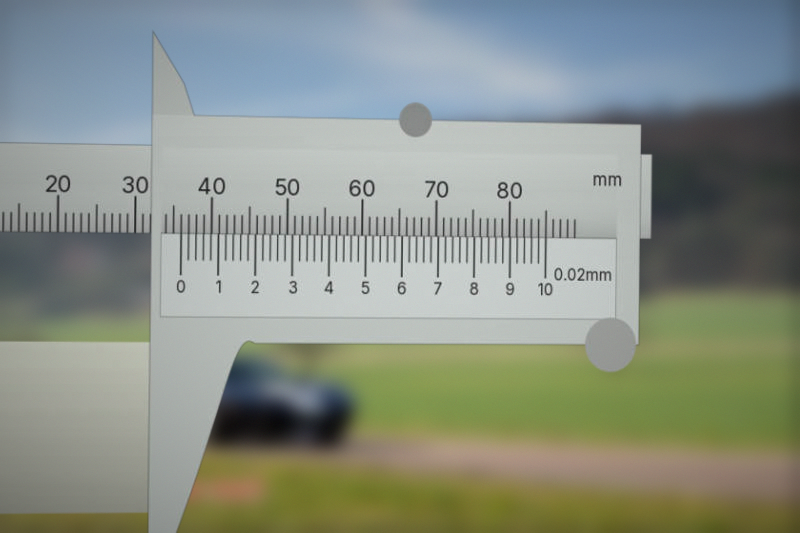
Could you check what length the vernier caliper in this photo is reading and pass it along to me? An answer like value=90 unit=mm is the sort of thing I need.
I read value=36.0 unit=mm
